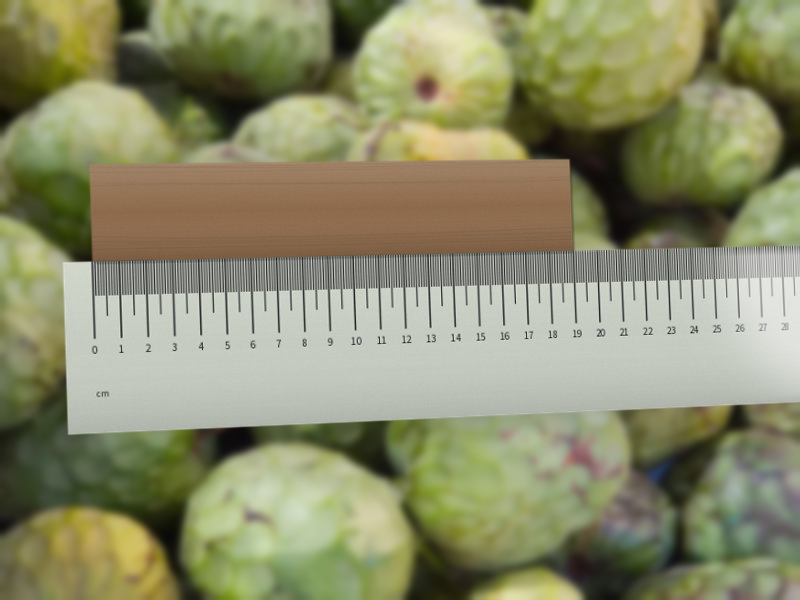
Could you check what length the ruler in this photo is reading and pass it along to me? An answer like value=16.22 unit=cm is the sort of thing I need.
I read value=19 unit=cm
